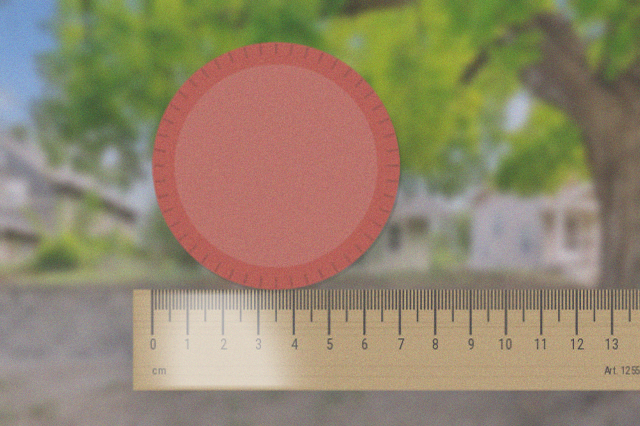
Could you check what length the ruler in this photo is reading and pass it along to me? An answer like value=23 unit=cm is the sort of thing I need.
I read value=7 unit=cm
